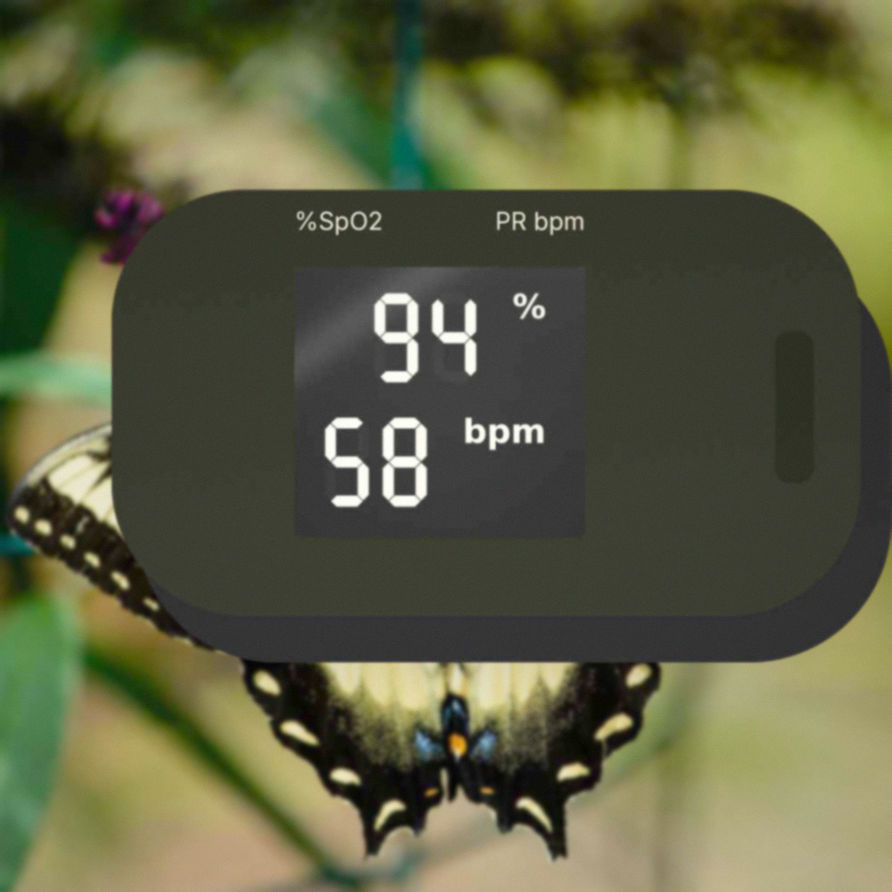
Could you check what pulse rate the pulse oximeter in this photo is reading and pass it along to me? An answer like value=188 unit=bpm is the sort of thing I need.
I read value=58 unit=bpm
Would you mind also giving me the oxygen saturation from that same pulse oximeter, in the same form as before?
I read value=94 unit=%
